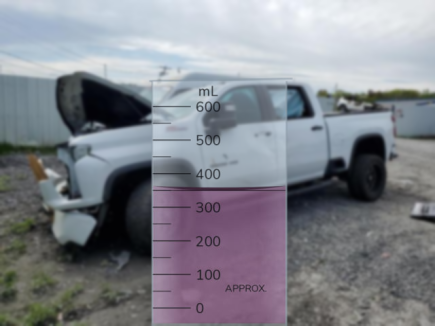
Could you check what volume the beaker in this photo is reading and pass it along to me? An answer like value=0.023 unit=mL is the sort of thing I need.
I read value=350 unit=mL
